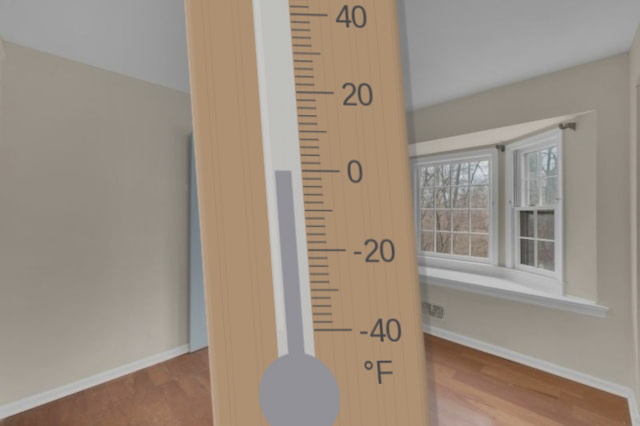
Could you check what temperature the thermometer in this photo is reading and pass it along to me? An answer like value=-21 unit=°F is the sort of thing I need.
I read value=0 unit=°F
